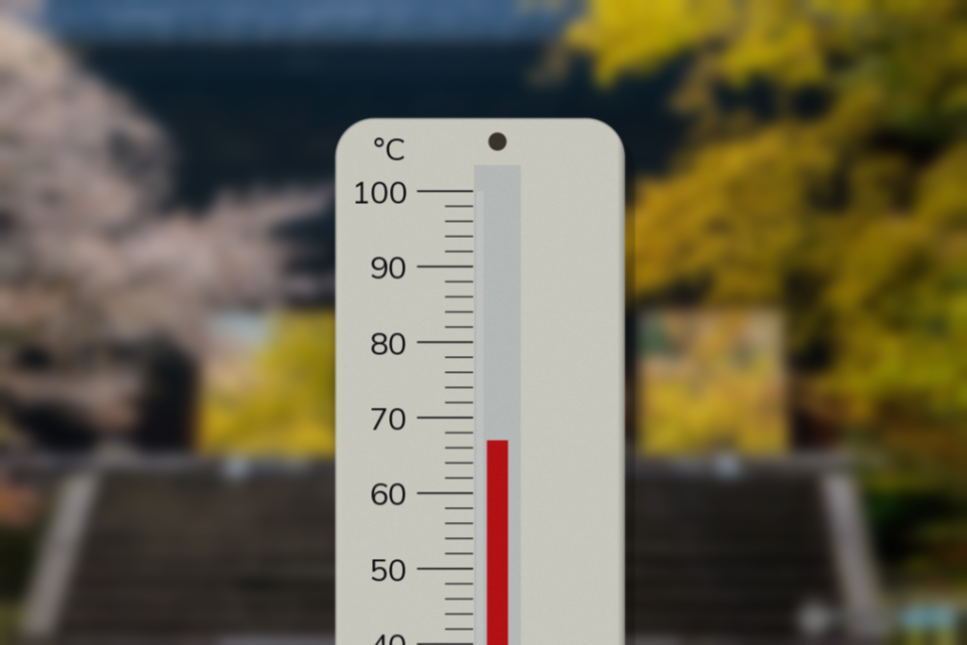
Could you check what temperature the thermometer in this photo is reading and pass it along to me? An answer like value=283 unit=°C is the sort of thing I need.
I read value=67 unit=°C
